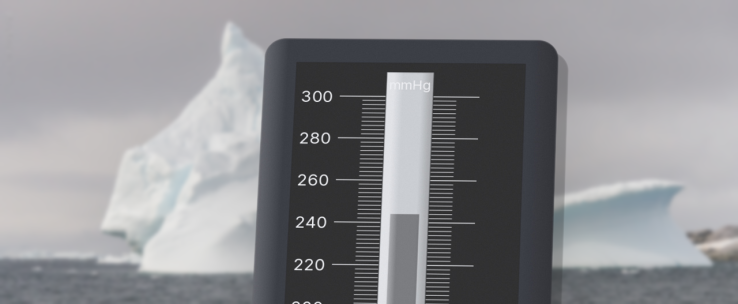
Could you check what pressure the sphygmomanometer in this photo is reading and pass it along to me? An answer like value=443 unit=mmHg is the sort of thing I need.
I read value=244 unit=mmHg
